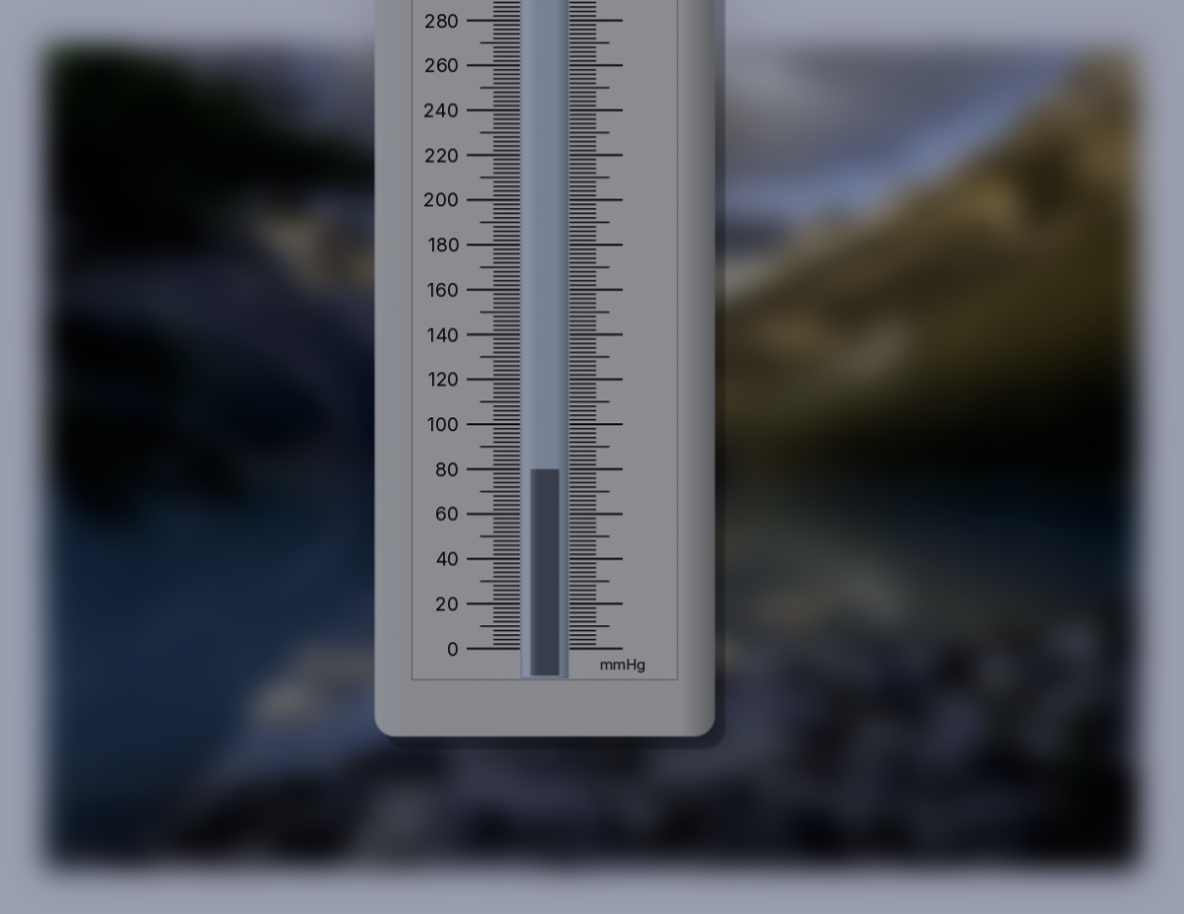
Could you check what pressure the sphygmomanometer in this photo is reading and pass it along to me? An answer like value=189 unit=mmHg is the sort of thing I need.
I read value=80 unit=mmHg
